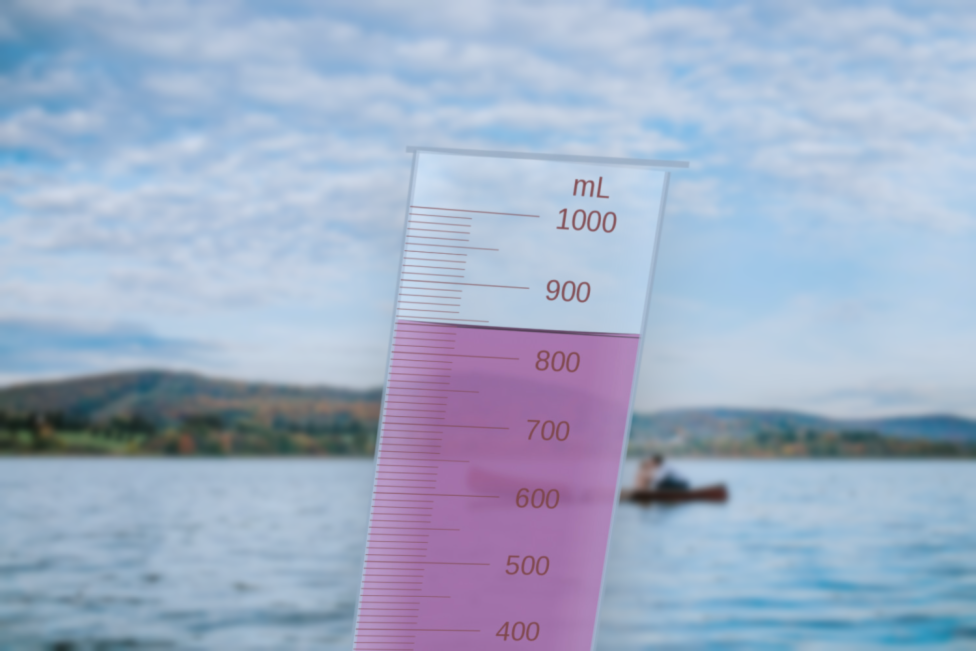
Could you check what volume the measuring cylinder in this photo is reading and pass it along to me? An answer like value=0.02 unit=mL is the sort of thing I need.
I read value=840 unit=mL
